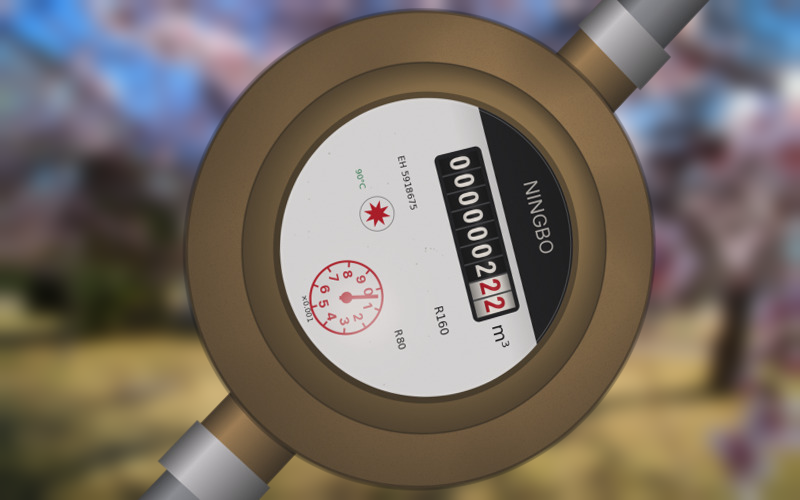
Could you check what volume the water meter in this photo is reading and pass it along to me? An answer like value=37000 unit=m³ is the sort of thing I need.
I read value=2.220 unit=m³
